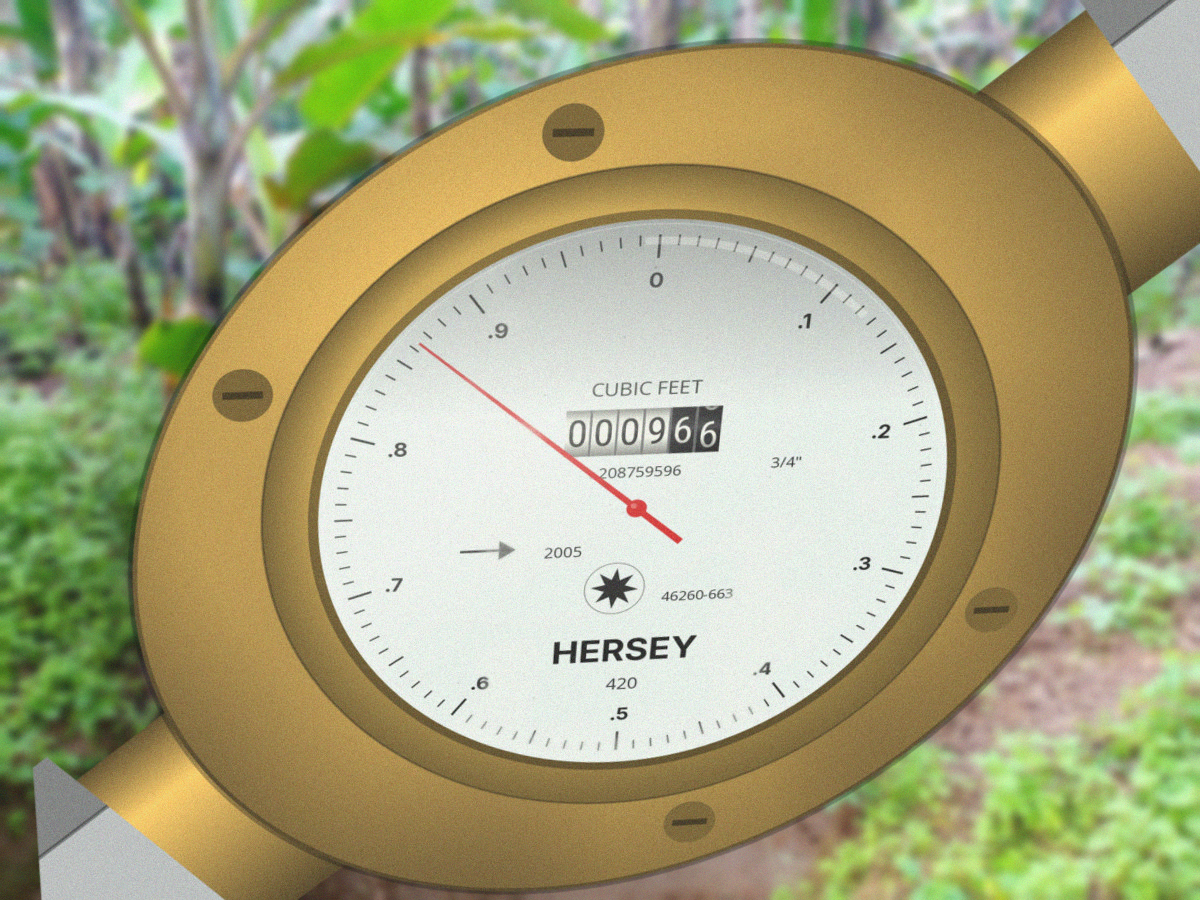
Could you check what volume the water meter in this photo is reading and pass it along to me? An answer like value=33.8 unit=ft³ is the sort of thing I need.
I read value=965.86 unit=ft³
